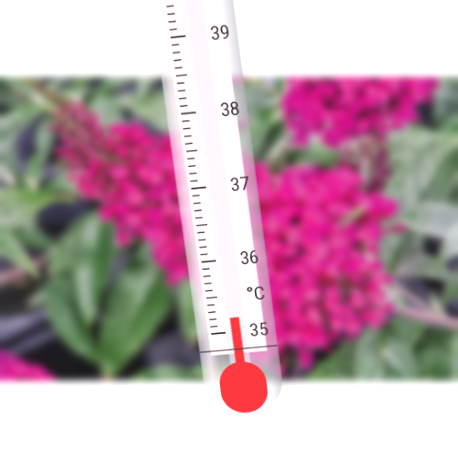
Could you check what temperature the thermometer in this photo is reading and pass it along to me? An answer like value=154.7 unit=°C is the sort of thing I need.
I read value=35.2 unit=°C
